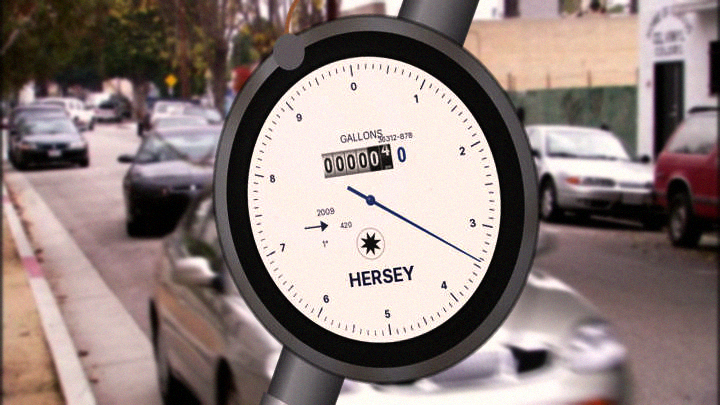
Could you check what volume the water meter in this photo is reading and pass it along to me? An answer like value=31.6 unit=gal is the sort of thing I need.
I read value=43.4 unit=gal
